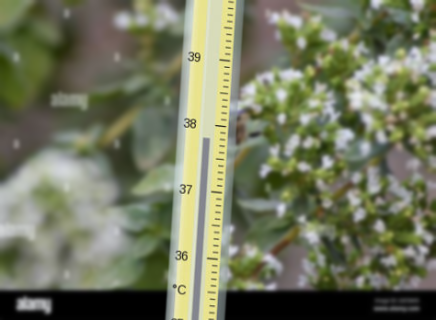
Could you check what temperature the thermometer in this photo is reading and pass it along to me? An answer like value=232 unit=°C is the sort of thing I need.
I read value=37.8 unit=°C
